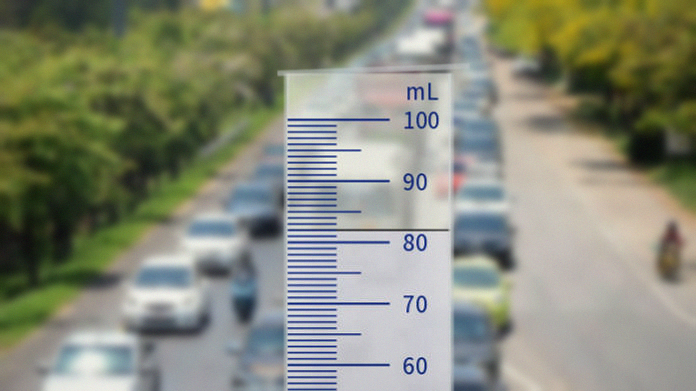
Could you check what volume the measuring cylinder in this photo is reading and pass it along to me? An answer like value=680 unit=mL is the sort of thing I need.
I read value=82 unit=mL
